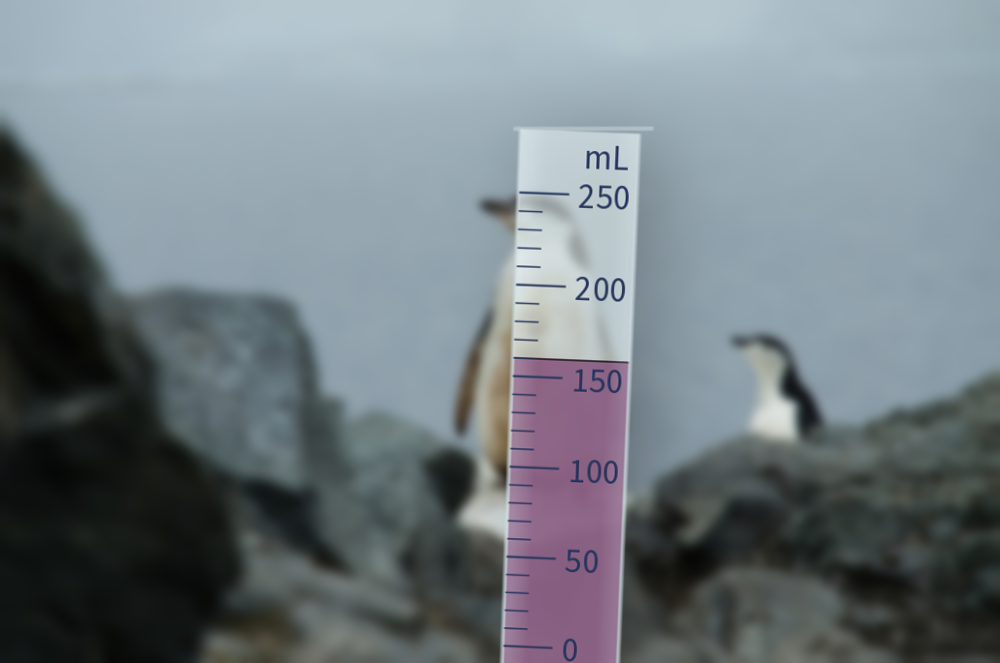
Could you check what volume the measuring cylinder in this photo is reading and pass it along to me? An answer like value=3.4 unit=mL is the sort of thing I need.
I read value=160 unit=mL
